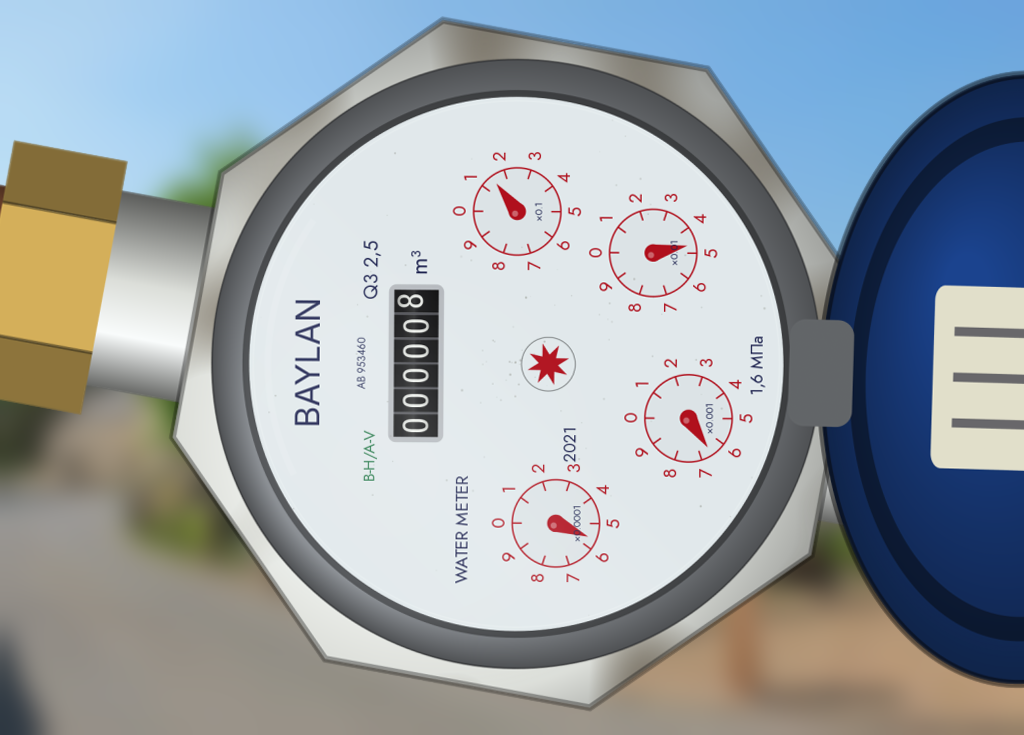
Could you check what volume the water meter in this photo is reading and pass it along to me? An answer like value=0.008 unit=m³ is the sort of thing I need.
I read value=8.1465 unit=m³
